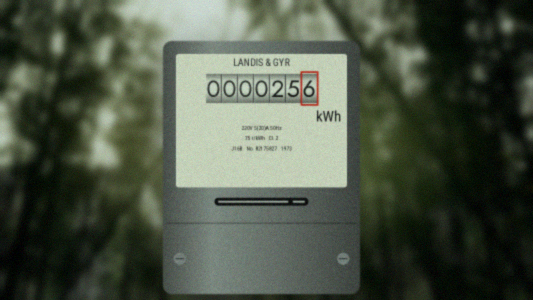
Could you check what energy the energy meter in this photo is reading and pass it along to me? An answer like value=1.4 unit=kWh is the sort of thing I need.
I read value=25.6 unit=kWh
